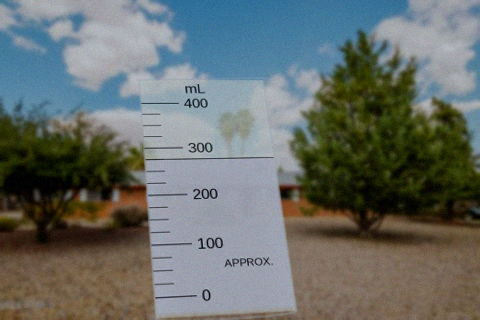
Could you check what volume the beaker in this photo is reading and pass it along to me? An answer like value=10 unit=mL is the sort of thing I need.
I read value=275 unit=mL
